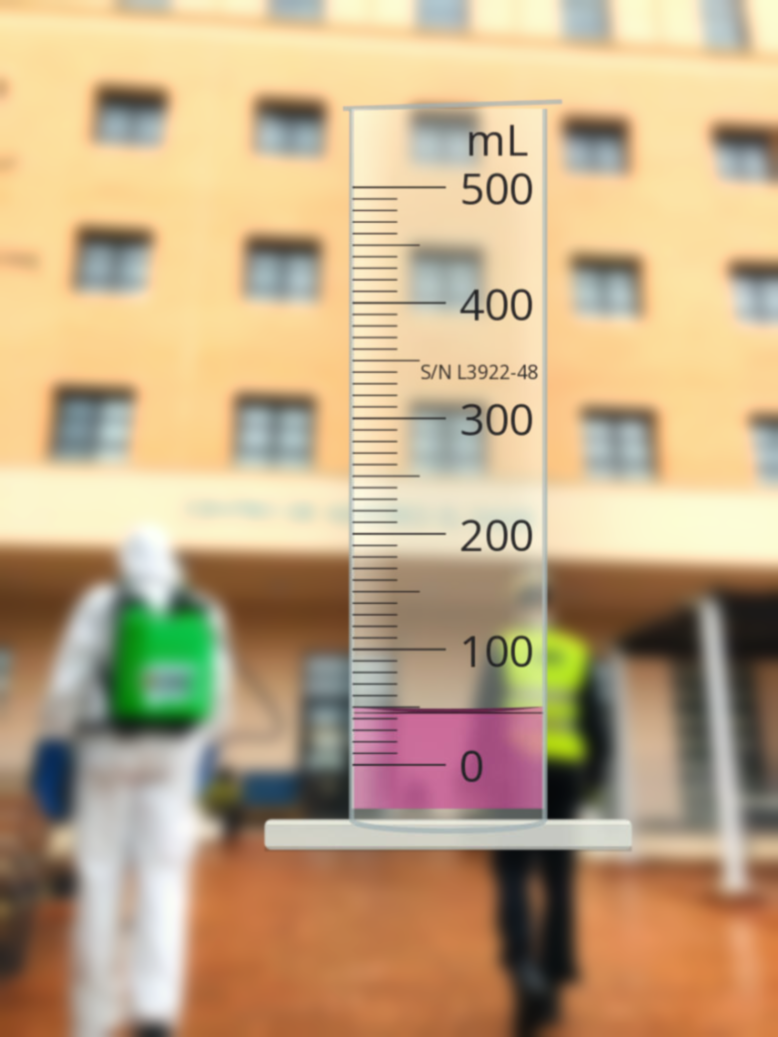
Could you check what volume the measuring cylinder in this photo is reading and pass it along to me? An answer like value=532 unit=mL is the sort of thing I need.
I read value=45 unit=mL
